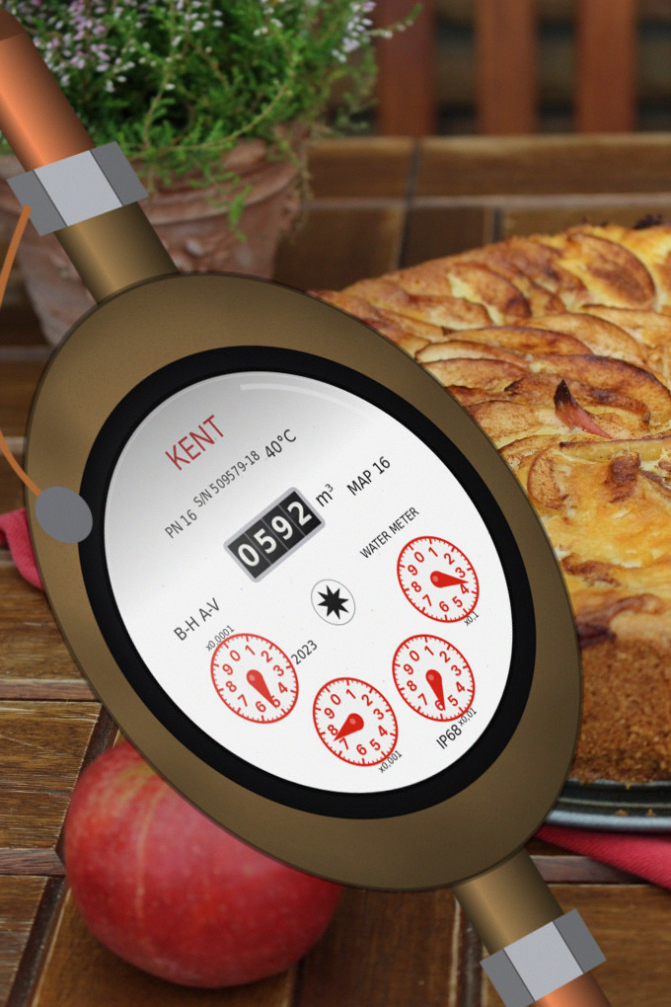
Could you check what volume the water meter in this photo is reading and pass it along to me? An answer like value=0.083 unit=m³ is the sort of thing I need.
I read value=592.3575 unit=m³
